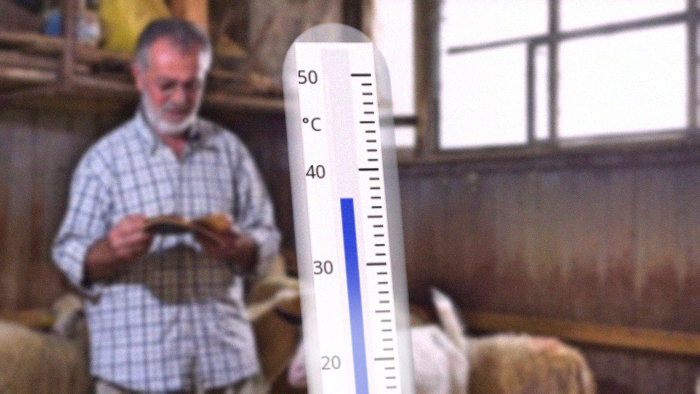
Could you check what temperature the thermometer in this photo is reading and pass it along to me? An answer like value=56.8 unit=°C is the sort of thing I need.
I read value=37 unit=°C
